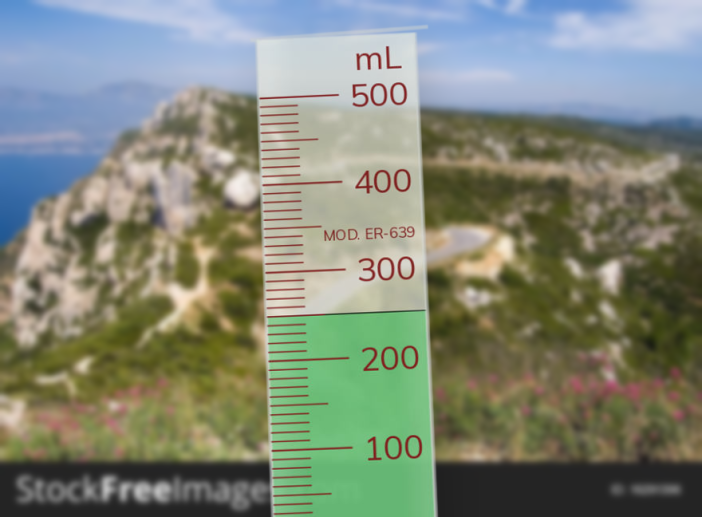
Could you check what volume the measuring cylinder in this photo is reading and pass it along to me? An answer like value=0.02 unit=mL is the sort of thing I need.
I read value=250 unit=mL
